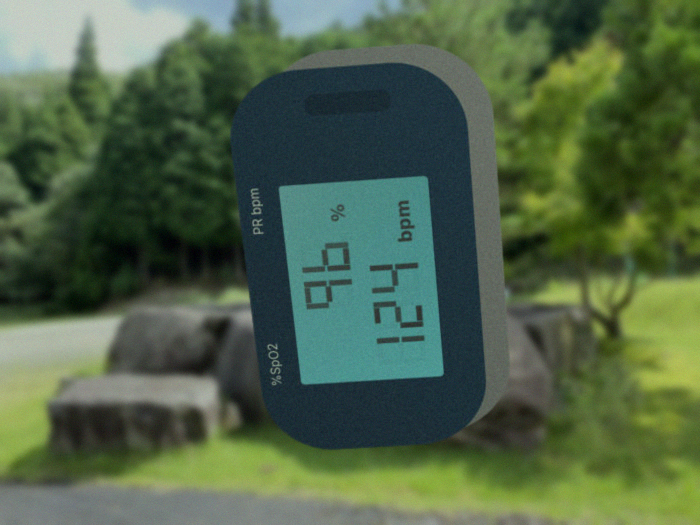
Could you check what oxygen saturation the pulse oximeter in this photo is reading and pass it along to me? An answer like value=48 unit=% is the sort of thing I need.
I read value=96 unit=%
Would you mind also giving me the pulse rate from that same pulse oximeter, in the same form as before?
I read value=124 unit=bpm
